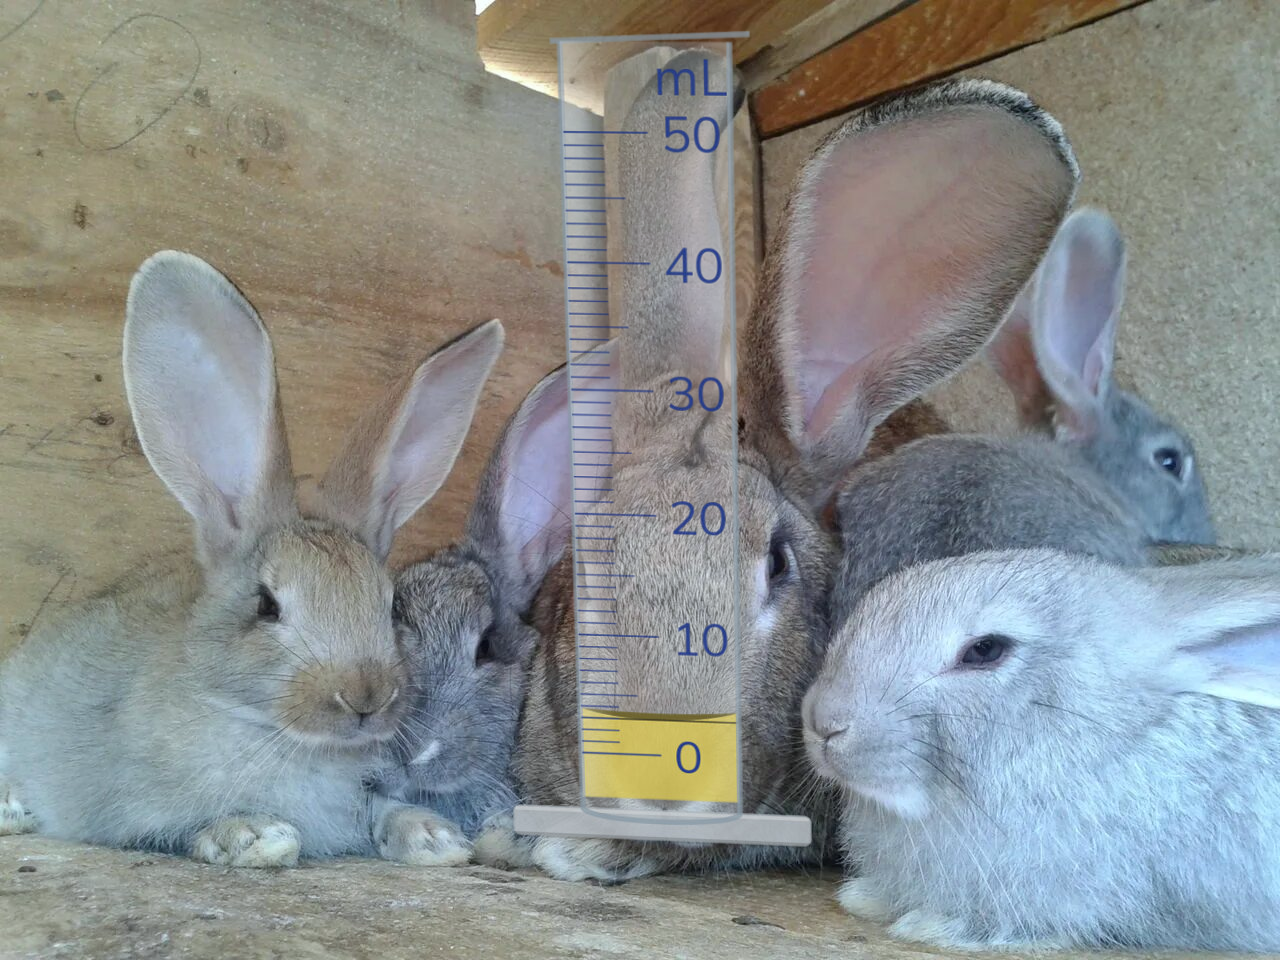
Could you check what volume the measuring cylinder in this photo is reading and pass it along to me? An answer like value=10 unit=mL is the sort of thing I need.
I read value=3 unit=mL
